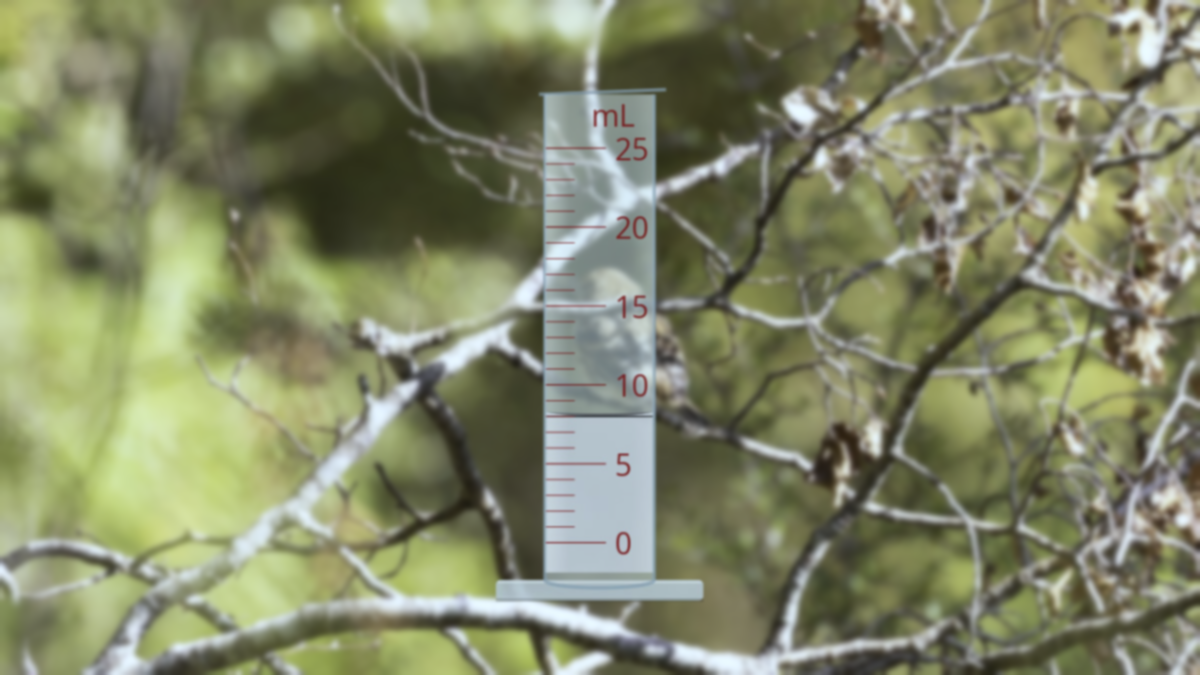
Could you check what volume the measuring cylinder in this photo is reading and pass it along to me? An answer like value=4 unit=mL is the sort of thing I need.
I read value=8 unit=mL
